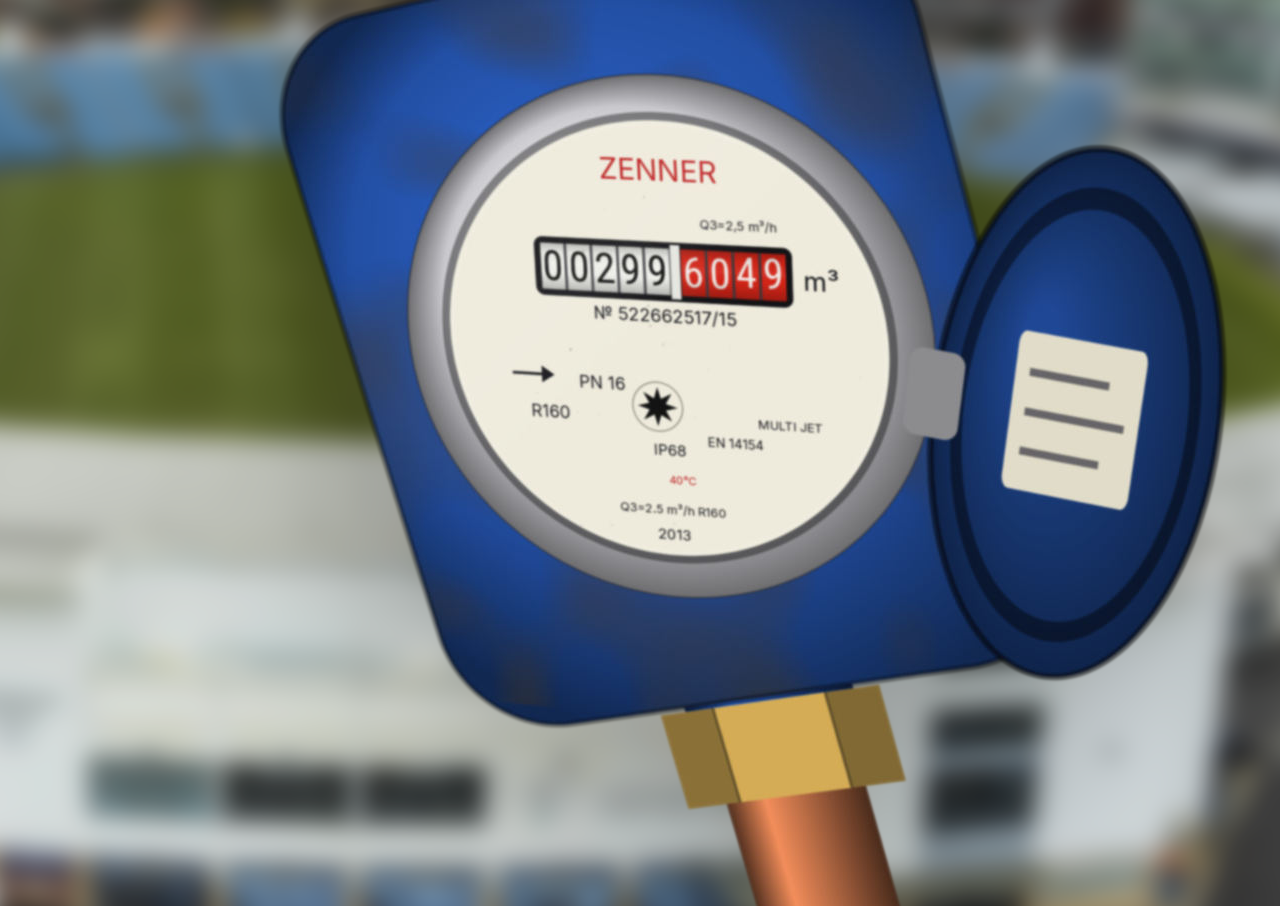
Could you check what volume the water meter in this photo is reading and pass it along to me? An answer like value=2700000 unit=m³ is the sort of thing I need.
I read value=299.6049 unit=m³
